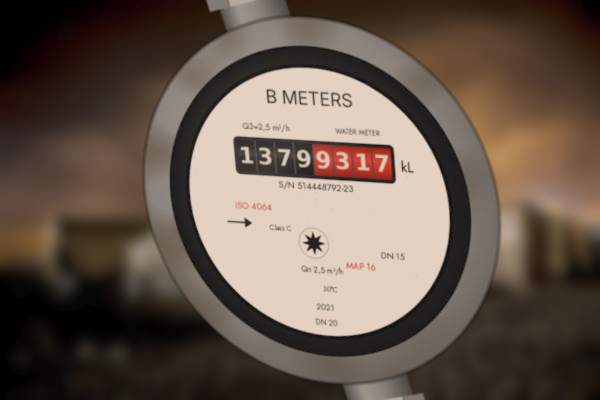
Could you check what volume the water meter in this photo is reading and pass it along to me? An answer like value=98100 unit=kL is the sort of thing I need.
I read value=1379.9317 unit=kL
